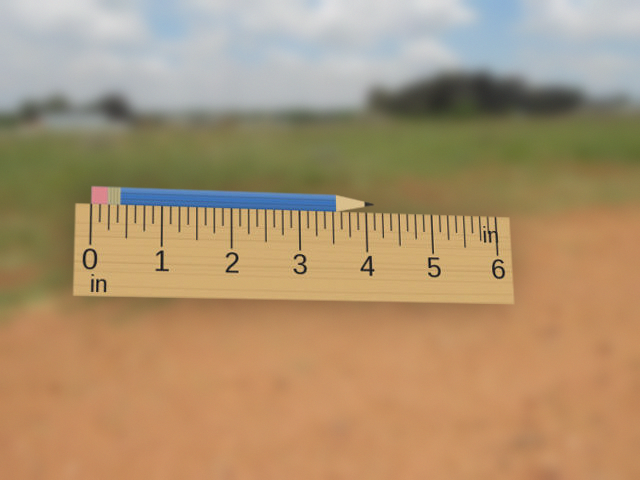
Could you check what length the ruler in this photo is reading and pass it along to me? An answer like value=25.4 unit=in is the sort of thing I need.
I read value=4.125 unit=in
